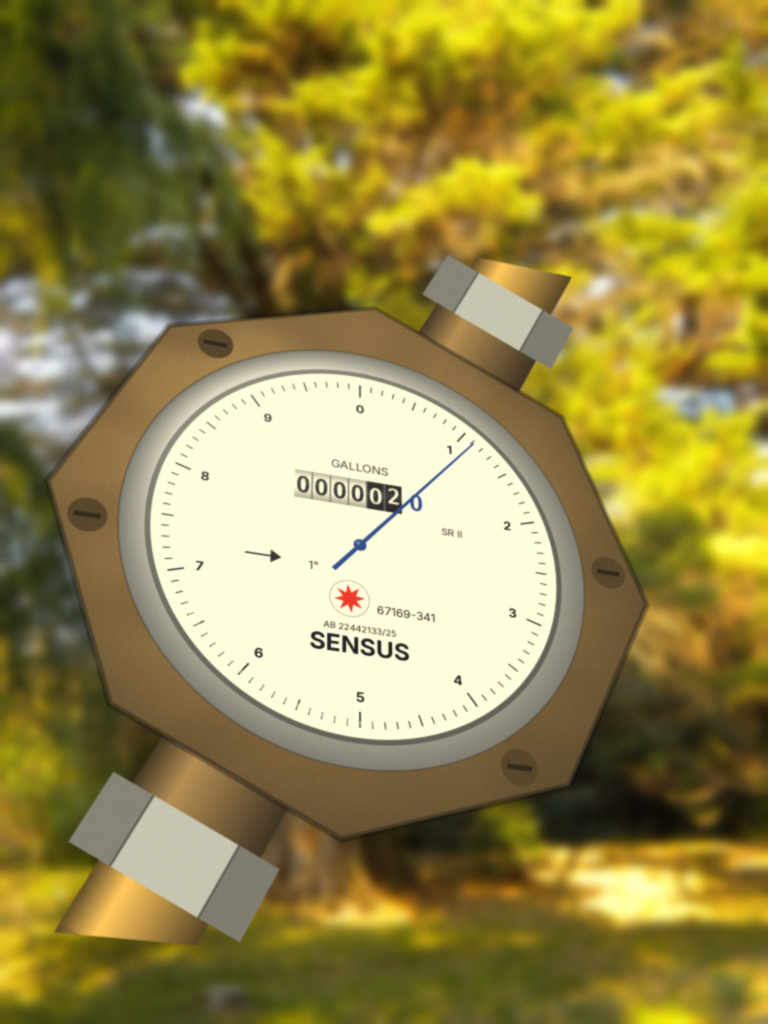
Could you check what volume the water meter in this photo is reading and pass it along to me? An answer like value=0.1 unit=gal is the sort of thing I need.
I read value=21.1 unit=gal
